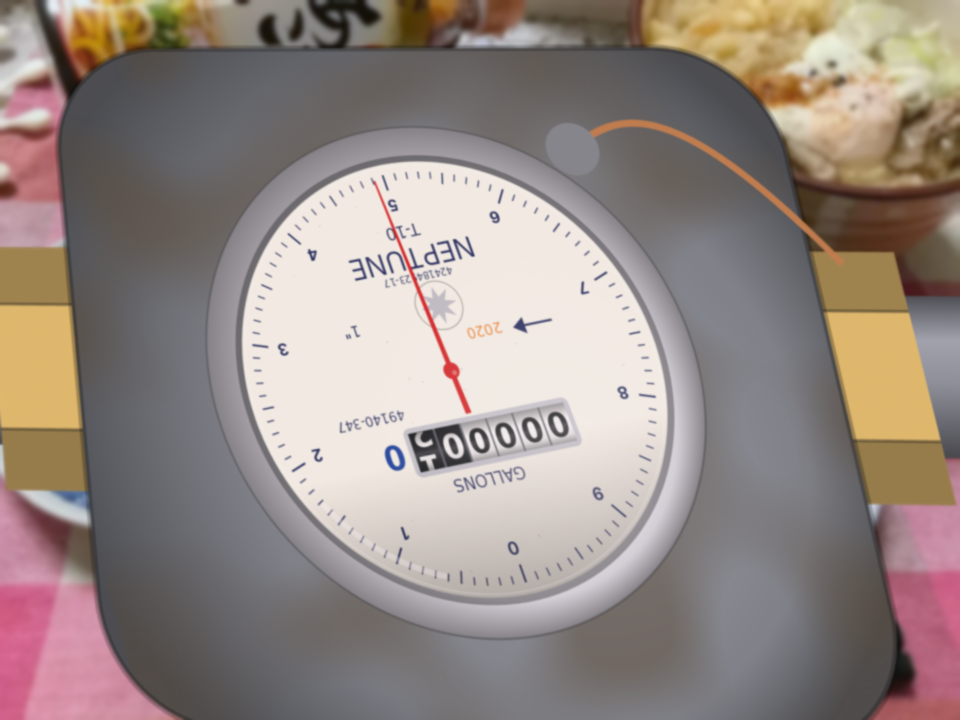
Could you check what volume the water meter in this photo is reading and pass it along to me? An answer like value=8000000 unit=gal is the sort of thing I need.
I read value=14.9 unit=gal
